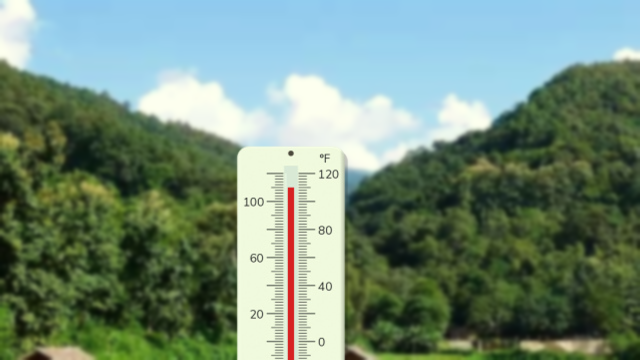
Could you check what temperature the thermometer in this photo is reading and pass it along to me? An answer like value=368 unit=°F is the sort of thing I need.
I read value=110 unit=°F
